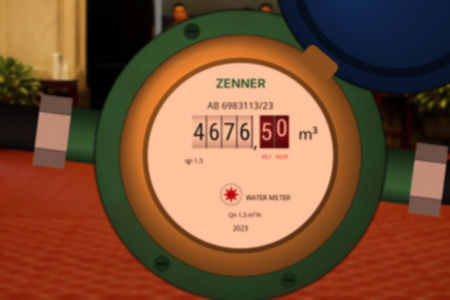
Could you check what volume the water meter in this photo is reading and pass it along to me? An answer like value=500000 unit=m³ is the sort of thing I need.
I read value=4676.50 unit=m³
